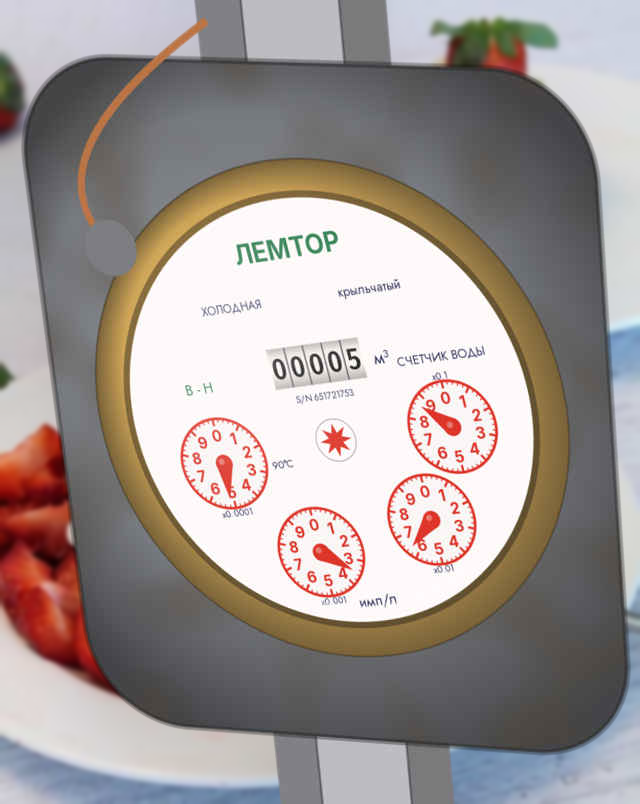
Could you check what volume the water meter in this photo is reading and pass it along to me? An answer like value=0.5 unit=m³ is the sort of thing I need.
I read value=5.8635 unit=m³
